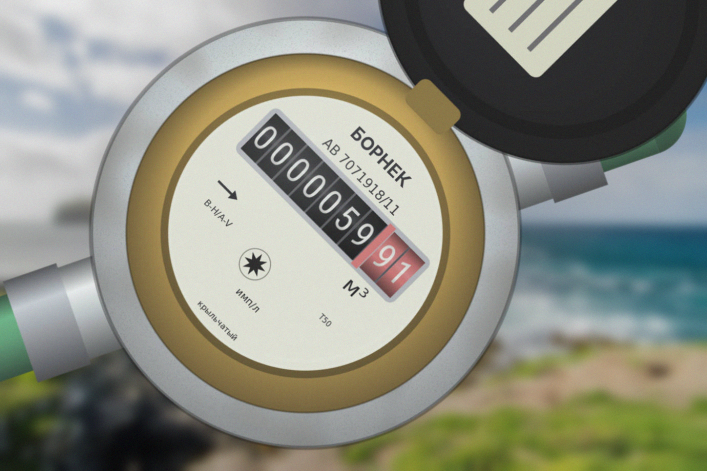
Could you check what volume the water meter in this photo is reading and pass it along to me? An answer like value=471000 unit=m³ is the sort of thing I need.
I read value=59.91 unit=m³
